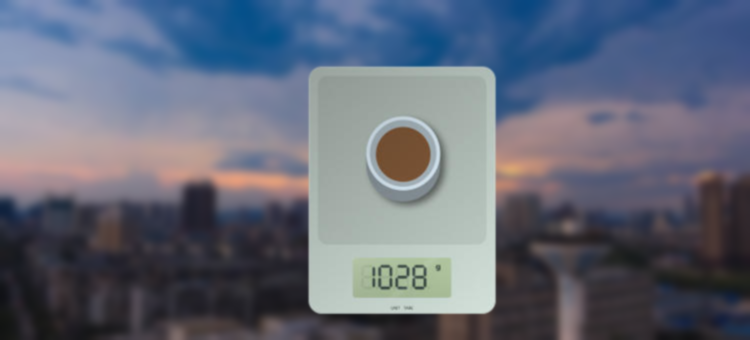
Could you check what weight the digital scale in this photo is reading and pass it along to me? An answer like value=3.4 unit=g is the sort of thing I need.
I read value=1028 unit=g
